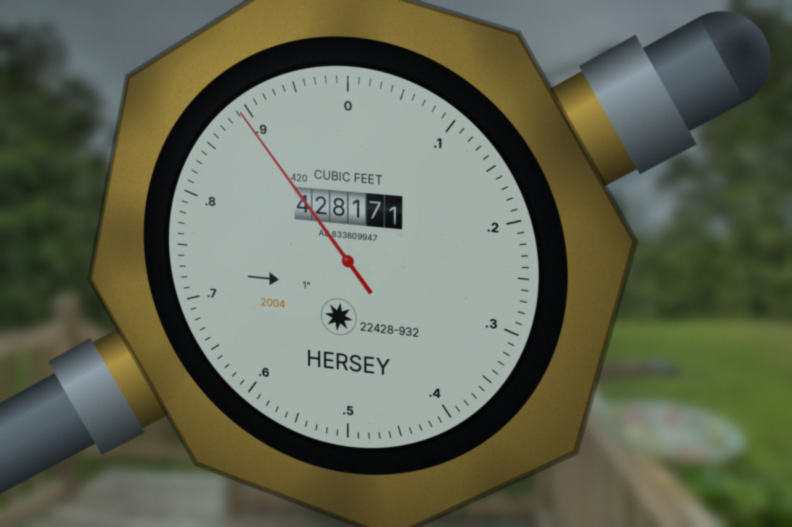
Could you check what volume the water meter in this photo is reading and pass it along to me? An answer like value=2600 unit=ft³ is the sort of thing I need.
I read value=428170.89 unit=ft³
